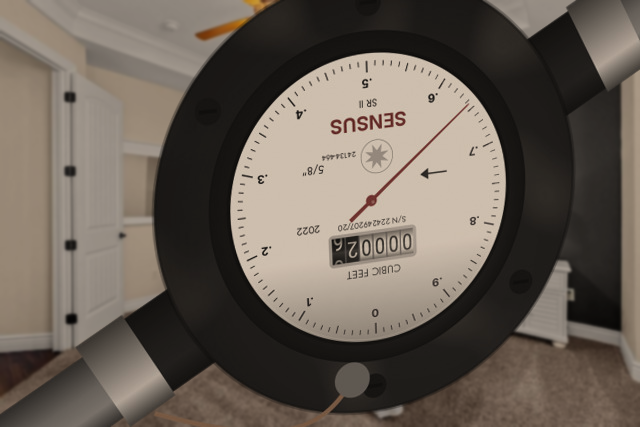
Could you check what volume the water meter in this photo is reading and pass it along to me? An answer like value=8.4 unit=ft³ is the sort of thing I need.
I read value=25.64 unit=ft³
